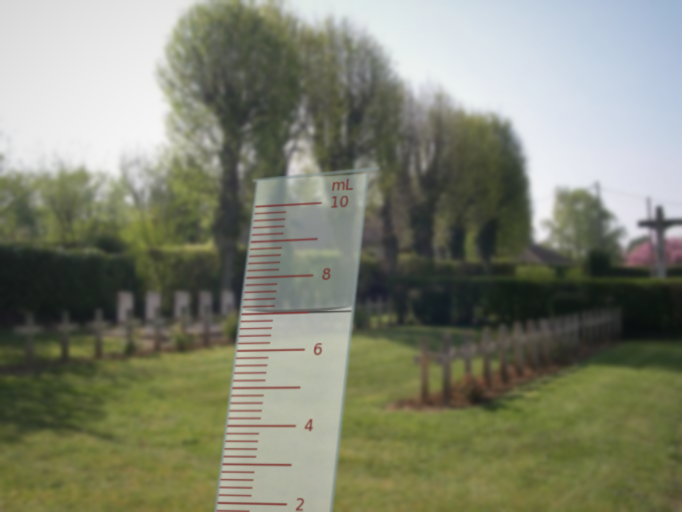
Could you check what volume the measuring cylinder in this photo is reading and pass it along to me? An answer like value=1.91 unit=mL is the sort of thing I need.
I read value=7 unit=mL
